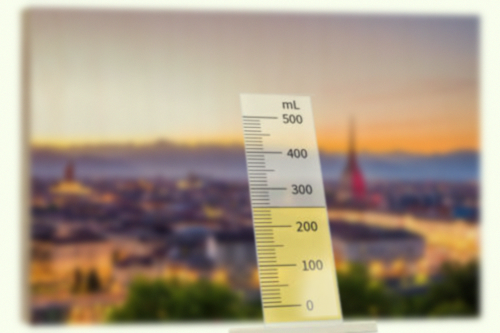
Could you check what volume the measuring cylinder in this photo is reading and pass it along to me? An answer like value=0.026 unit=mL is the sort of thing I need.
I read value=250 unit=mL
